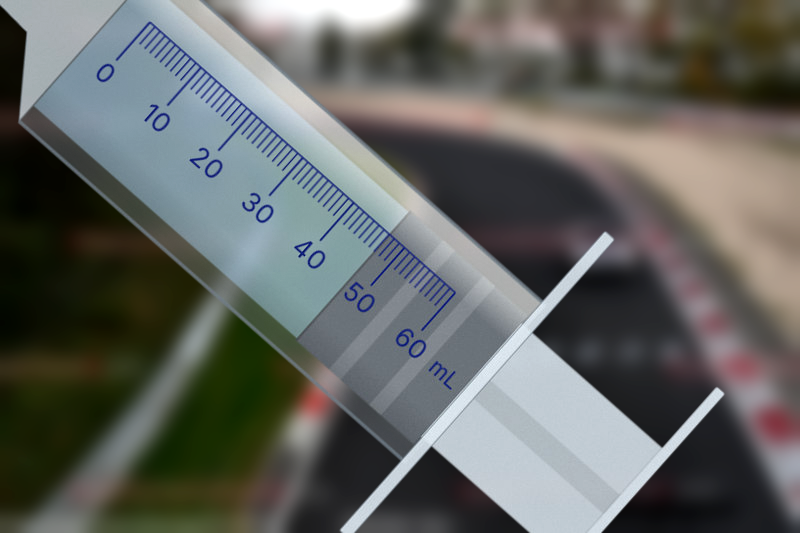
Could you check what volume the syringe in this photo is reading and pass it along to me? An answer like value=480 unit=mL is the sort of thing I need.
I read value=47 unit=mL
